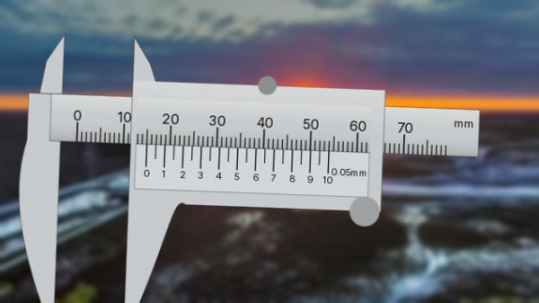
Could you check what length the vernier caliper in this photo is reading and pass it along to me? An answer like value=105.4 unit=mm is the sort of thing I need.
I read value=15.0 unit=mm
